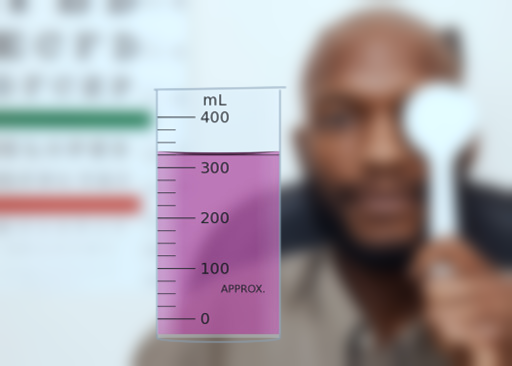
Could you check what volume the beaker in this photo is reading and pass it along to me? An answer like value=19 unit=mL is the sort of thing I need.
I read value=325 unit=mL
